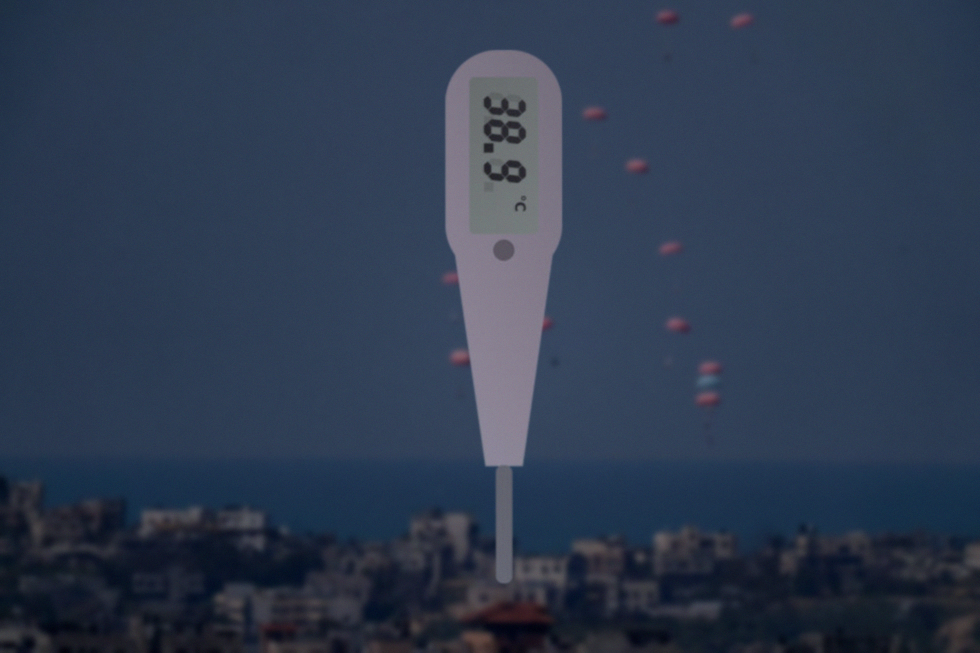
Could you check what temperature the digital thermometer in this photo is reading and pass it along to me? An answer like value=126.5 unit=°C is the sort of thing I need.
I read value=38.9 unit=°C
